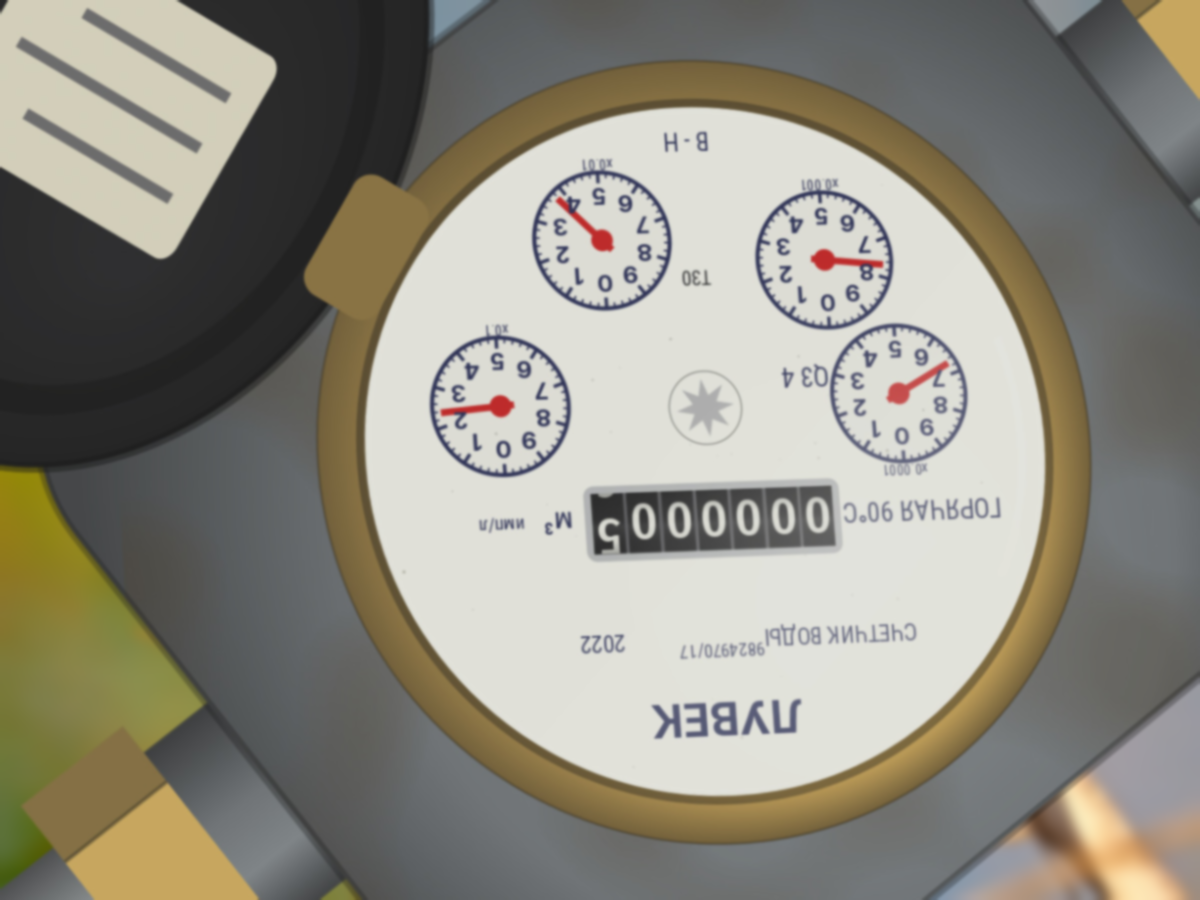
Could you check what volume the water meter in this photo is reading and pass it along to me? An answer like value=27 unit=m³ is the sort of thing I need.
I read value=5.2376 unit=m³
